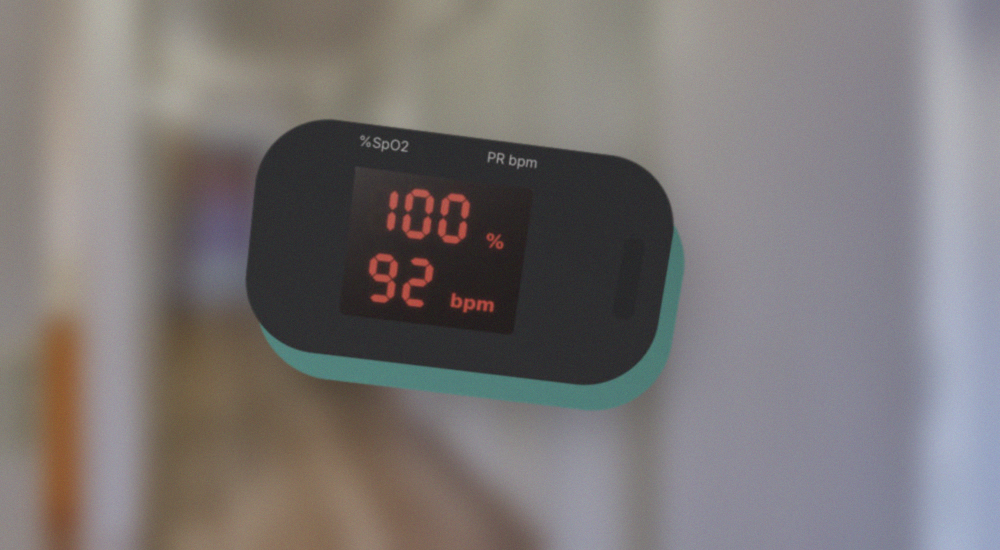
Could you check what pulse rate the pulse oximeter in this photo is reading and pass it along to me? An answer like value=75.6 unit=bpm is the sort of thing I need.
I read value=92 unit=bpm
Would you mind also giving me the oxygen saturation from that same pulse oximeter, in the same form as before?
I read value=100 unit=%
